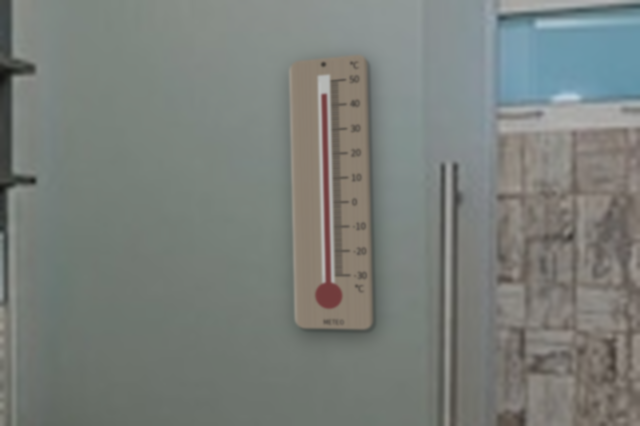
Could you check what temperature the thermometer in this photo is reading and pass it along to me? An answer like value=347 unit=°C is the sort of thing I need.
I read value=45 unit=°C
